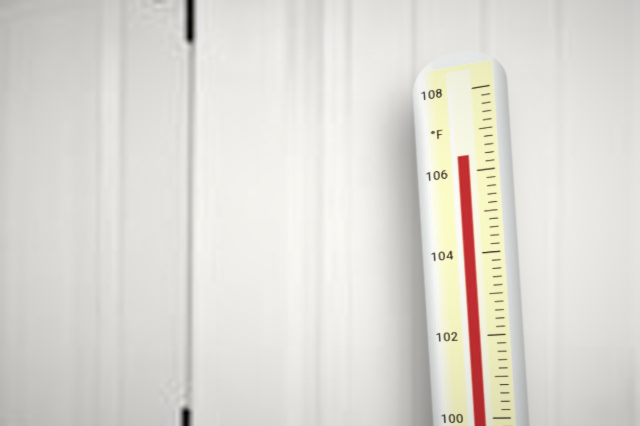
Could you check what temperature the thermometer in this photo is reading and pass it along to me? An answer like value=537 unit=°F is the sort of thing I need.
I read value=106.4 unit=°F
